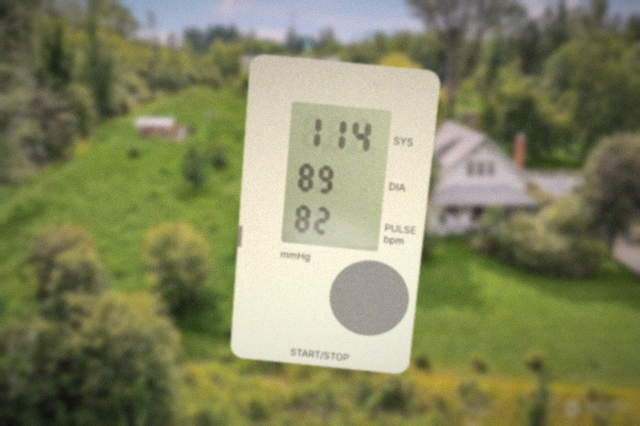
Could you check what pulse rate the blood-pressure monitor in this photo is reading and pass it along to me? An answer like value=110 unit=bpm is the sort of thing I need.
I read value=82 unit=bpm
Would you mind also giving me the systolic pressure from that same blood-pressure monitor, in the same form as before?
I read value=114 unit=mmHg
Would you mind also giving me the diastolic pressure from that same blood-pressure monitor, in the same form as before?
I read value=89 unit=mmHg
